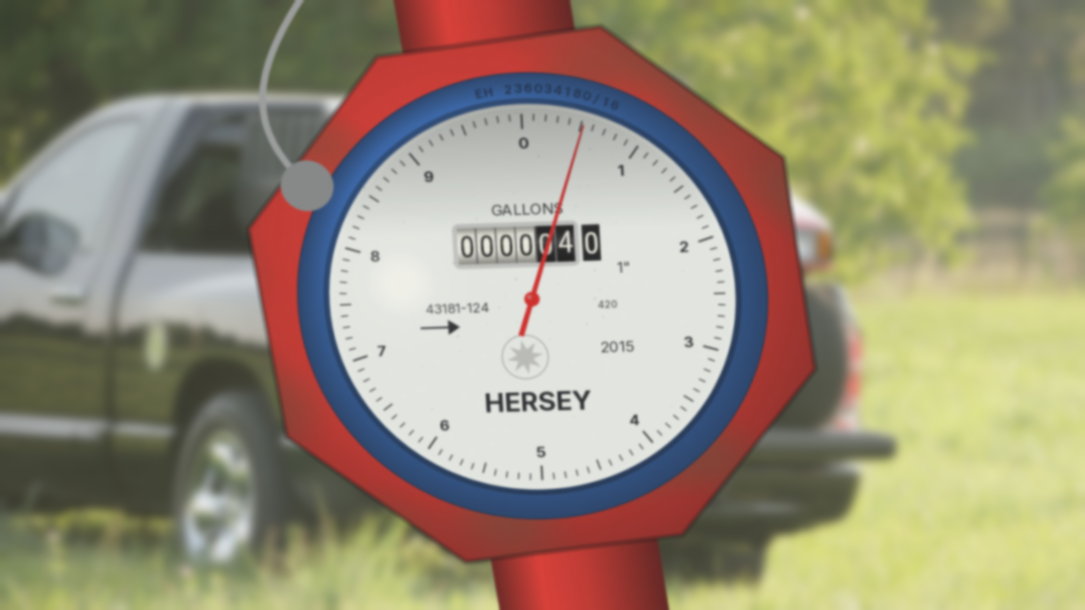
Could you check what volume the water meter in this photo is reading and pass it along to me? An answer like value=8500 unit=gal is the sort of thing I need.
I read value=40.5 unit=gal
